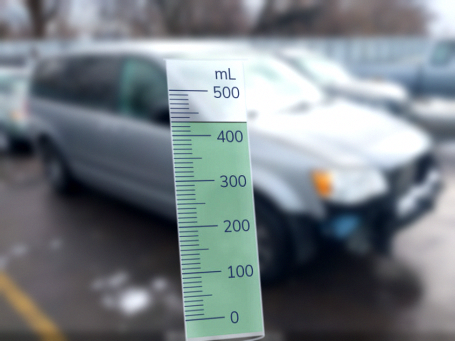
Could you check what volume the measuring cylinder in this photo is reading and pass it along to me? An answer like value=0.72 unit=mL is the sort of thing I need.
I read value=430 unit=mL
